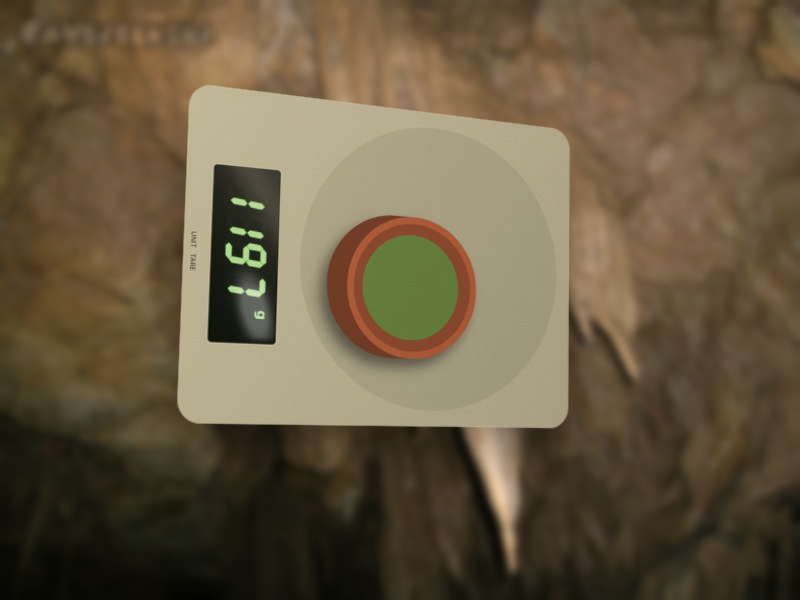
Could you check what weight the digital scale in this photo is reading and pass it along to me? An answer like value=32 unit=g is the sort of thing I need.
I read value=1197 unit=g
